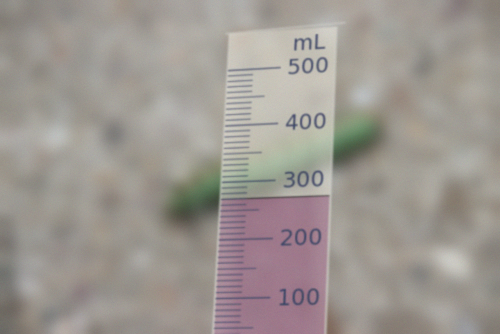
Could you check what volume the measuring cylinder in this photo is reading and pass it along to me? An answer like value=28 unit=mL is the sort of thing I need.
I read value=270 unit=mL
